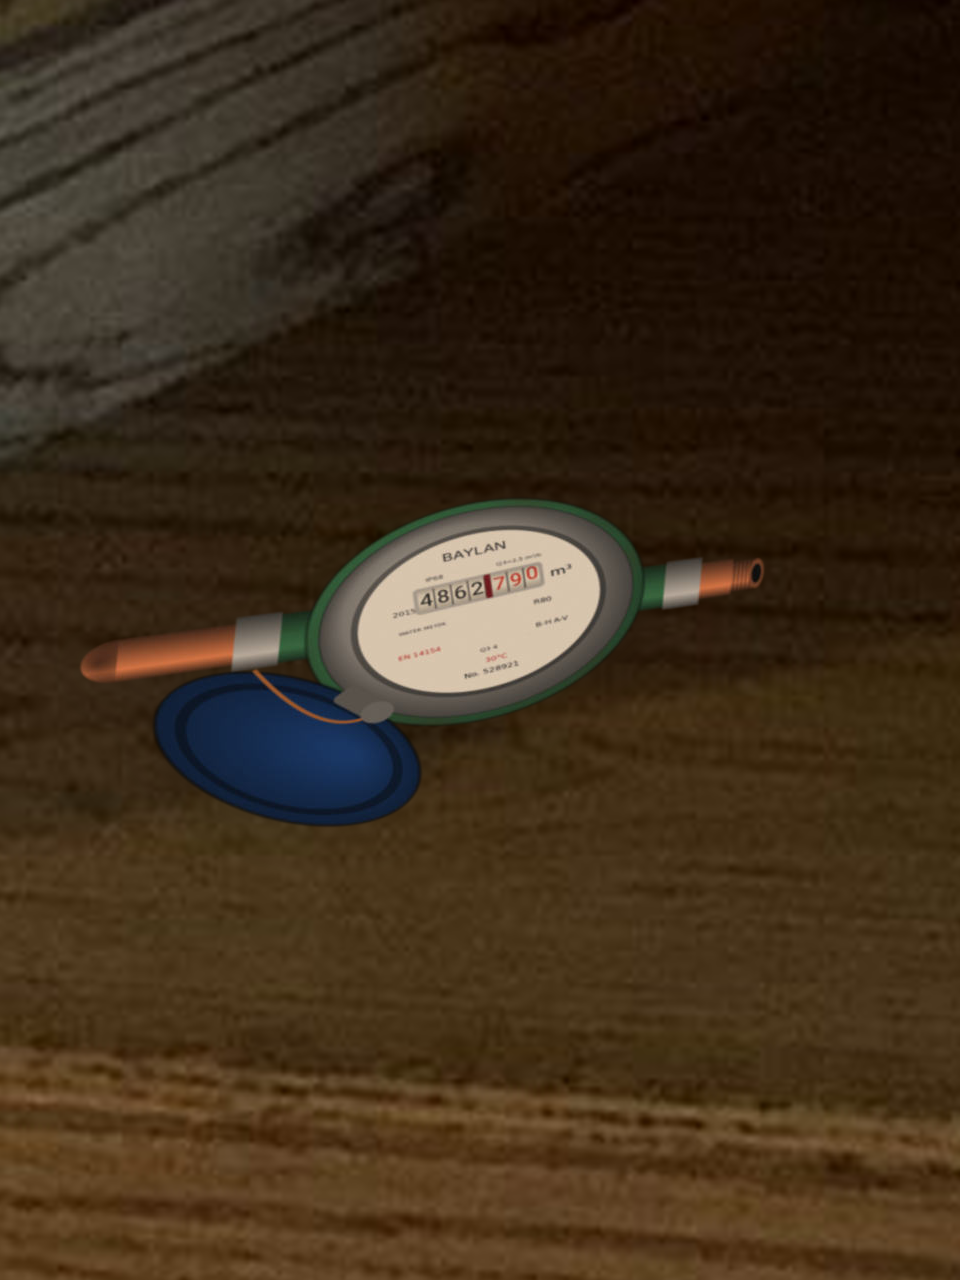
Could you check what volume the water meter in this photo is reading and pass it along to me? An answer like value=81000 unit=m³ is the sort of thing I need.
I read value=4862.790 unit=m³
